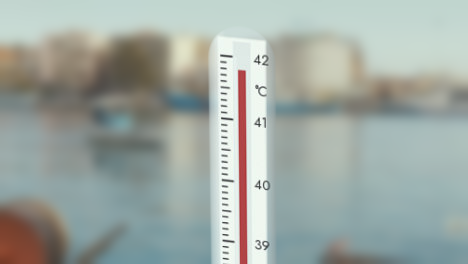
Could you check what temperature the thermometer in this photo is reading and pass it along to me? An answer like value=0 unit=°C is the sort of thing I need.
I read value=41.8 unit=°C
